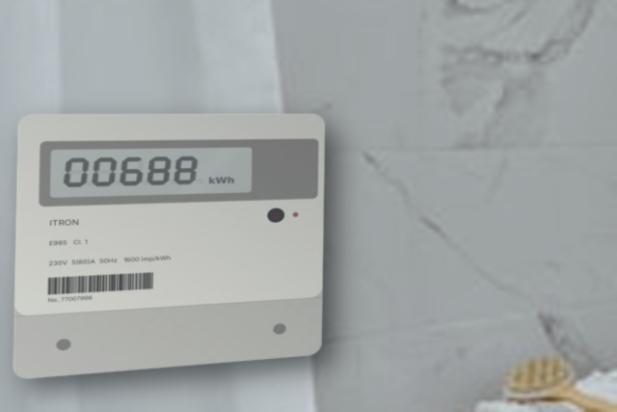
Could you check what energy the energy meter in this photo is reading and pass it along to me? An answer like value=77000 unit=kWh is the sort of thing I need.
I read value=688 unit=kWh
